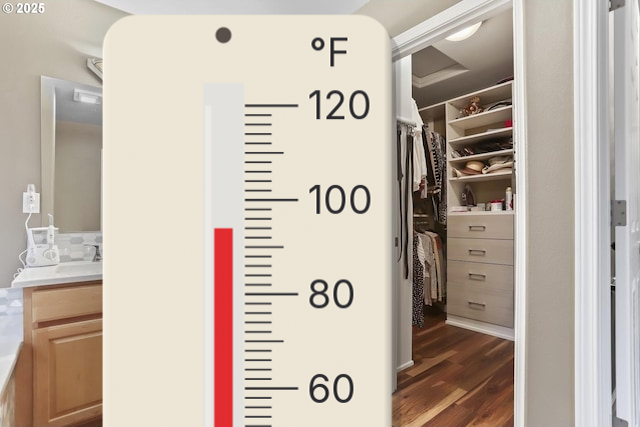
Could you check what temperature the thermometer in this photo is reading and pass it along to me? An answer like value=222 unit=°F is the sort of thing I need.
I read value=94 unit=°F
